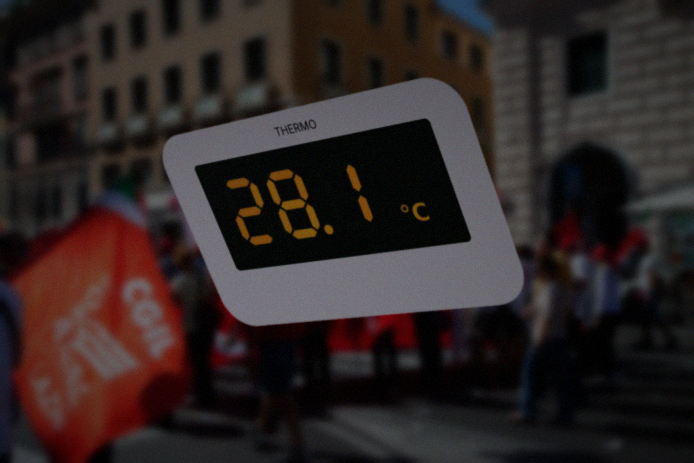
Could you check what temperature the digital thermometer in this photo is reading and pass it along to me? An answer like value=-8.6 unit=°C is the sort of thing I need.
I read value=28.1 unit=°C
